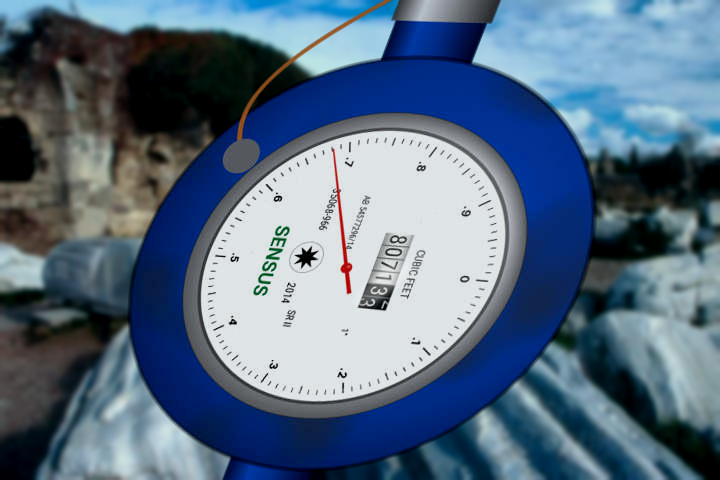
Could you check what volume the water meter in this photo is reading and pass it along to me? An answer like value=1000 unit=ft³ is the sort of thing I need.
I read value=807132.68 unit=ft³
